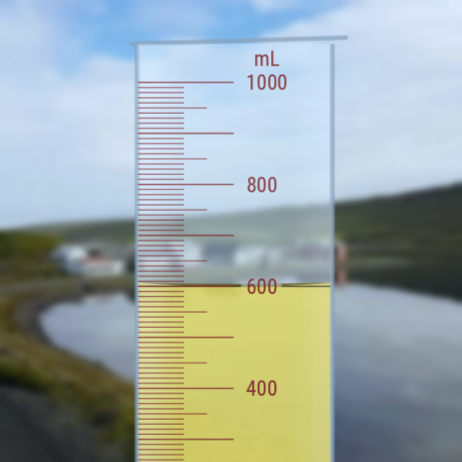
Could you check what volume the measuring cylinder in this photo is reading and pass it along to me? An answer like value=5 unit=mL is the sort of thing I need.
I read value=600 unit=mL
